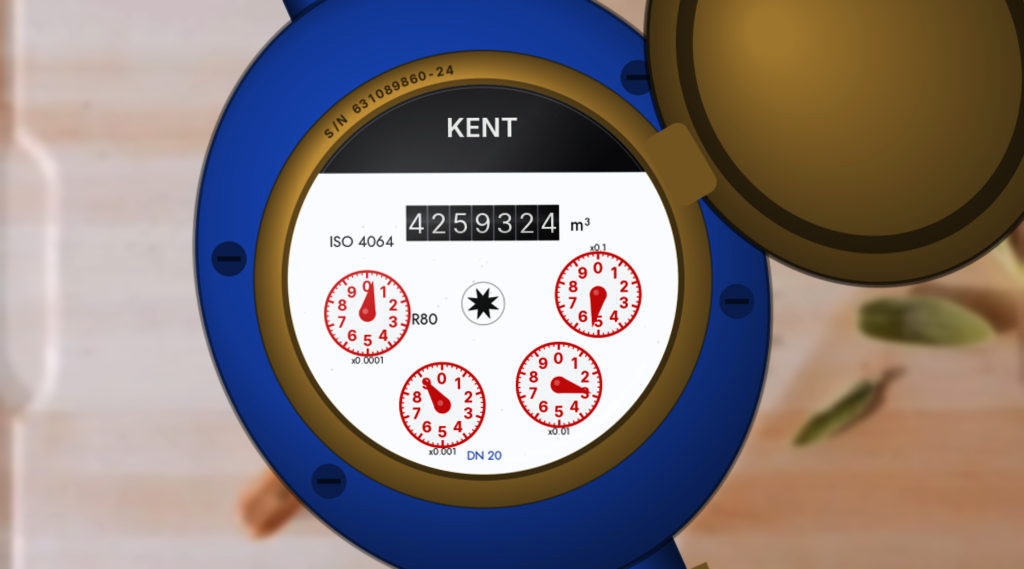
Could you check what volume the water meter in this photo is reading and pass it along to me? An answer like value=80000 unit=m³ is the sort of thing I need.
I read value=4259324.5290 unit=m³
